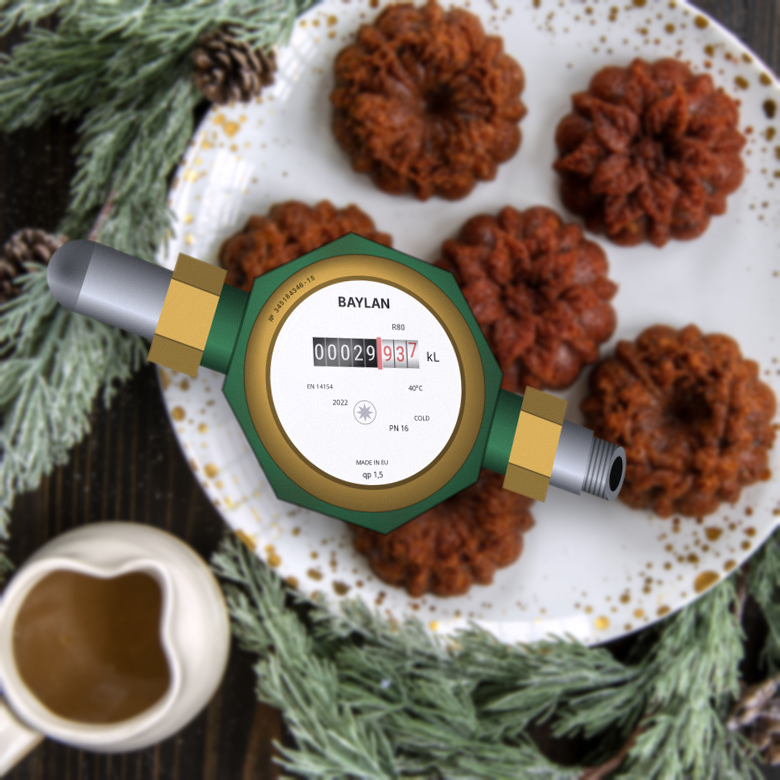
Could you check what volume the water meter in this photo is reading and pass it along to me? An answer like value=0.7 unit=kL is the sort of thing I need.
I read value=29.937 unit=kL
